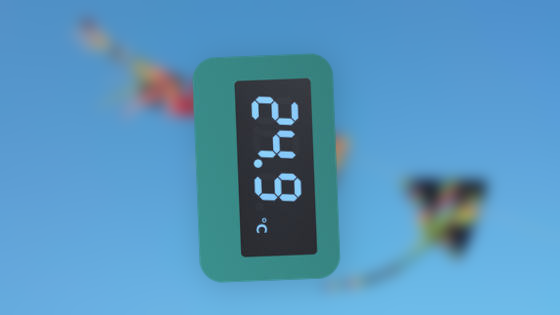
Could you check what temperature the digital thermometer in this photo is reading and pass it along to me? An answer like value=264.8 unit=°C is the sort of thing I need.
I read value=24.9 unit=°C
